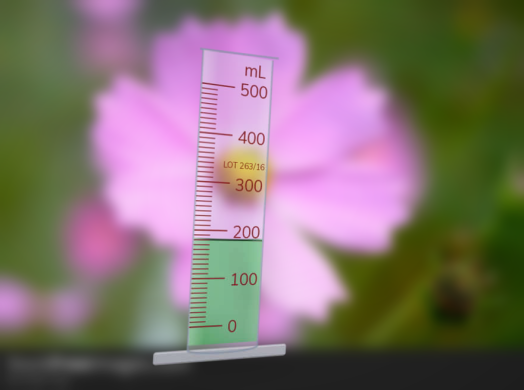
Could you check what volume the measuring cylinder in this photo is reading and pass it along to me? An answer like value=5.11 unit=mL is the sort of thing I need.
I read value=180 unit=mL
